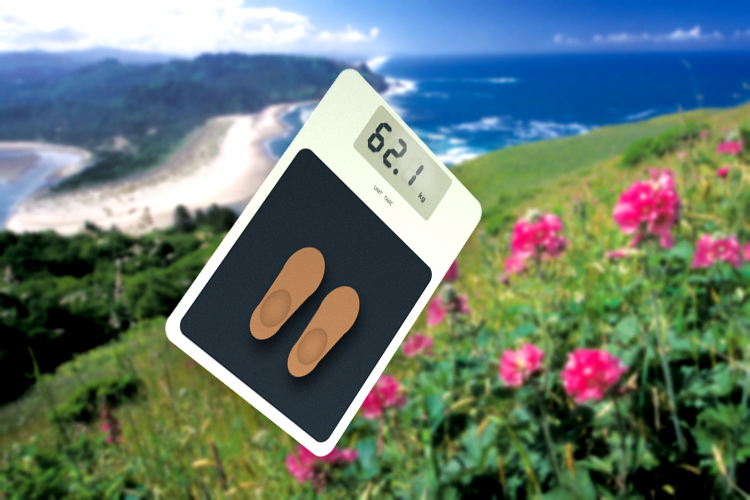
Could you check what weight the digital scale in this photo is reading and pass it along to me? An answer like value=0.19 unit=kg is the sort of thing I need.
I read value=62.1 unit=kg
